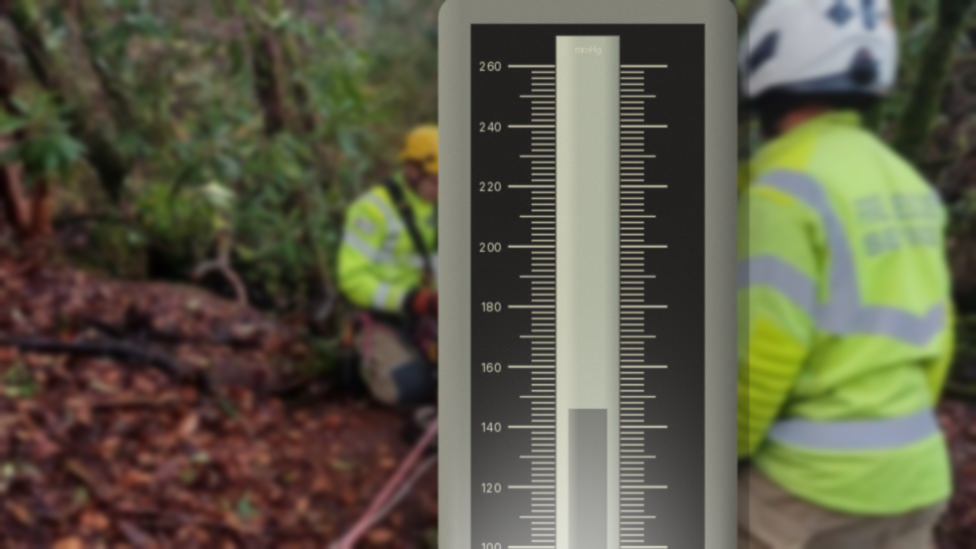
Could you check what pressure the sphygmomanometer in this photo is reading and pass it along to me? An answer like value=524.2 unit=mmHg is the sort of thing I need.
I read value=146 unit=mmHg
